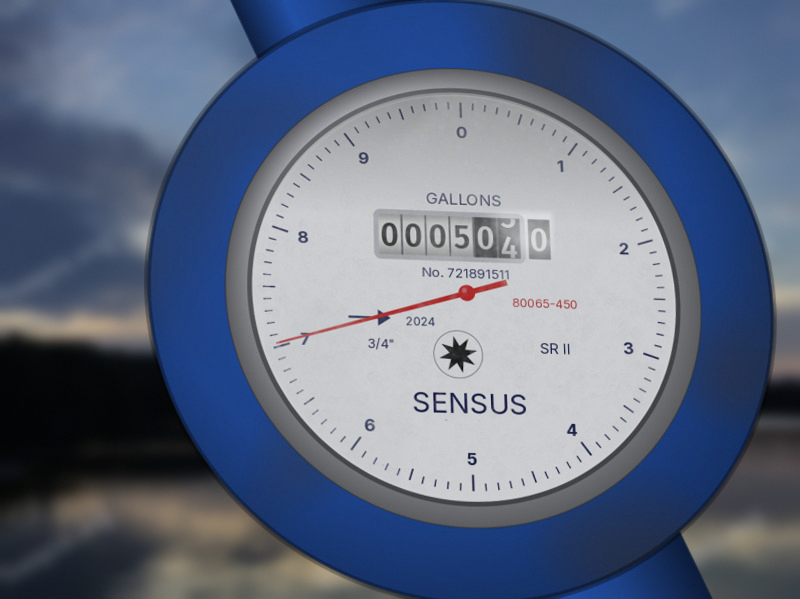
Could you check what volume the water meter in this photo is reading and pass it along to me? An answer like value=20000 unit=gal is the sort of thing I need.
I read value=5037.0 unit=gal
